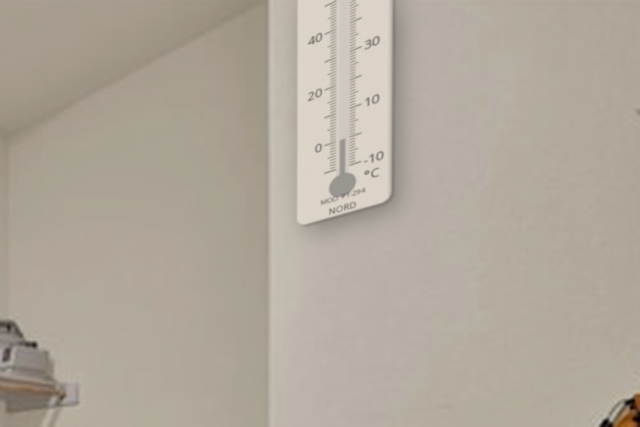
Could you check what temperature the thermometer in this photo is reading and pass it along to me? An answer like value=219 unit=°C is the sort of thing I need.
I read value=0 unit=°C
